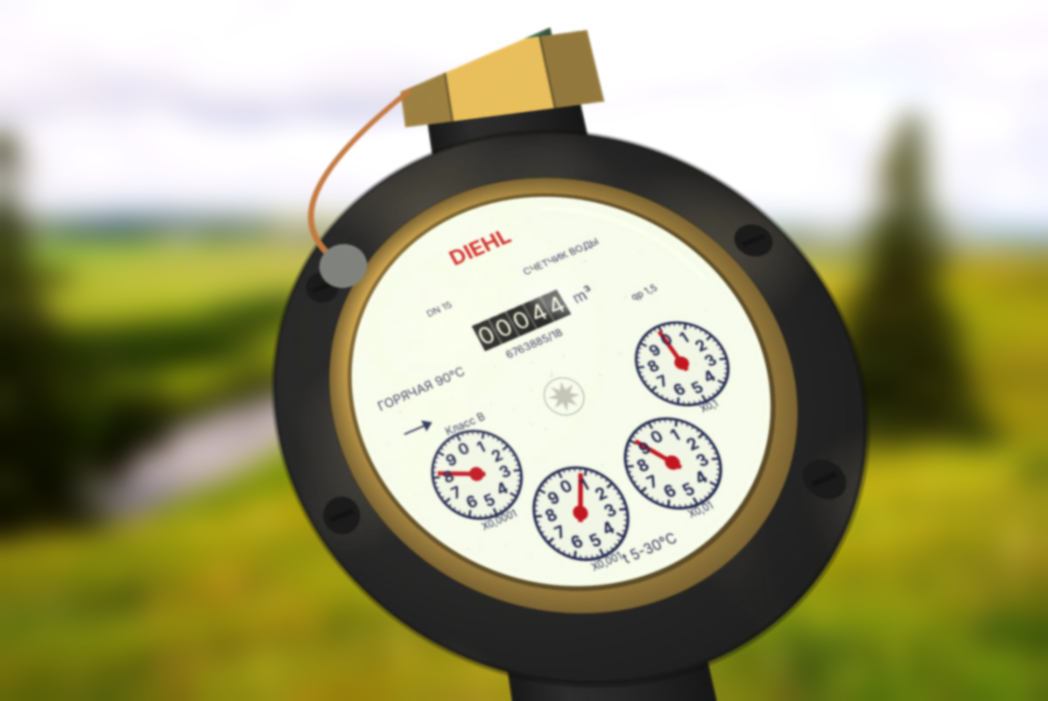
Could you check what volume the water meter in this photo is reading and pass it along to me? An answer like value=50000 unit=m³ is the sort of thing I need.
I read value=43.9908 unit=m³
